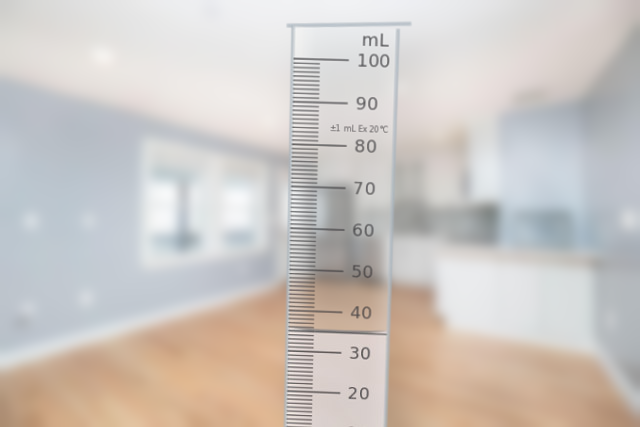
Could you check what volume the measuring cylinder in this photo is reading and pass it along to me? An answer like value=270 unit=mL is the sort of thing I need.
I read value=35 unit=mL
